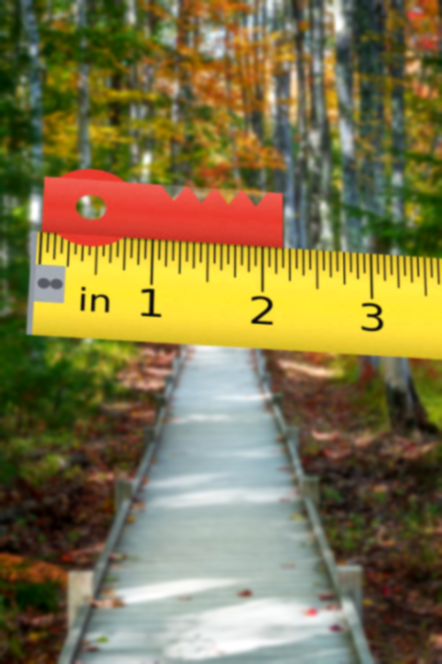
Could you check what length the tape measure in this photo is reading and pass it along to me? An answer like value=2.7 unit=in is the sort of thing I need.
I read value=2.1875 unit=in
